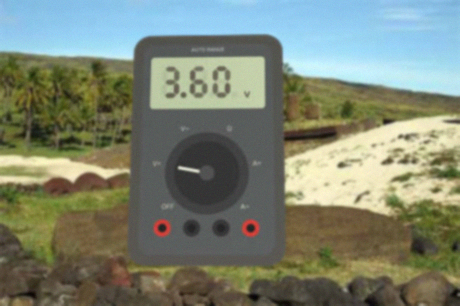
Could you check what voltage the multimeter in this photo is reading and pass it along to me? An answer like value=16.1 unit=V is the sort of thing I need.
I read value=3.60 unit=V
